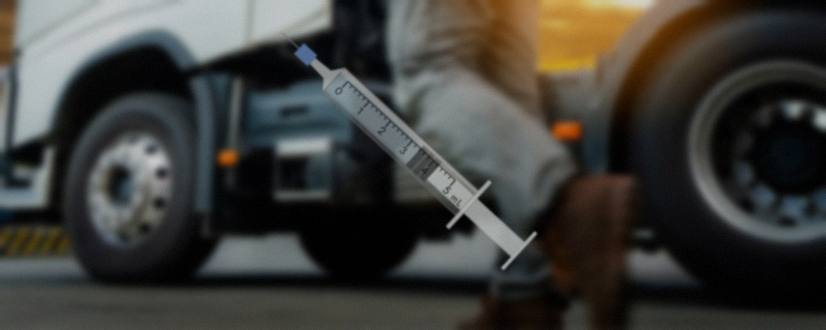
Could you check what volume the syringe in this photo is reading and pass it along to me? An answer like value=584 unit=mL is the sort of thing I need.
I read value=3.4 unit=mL
